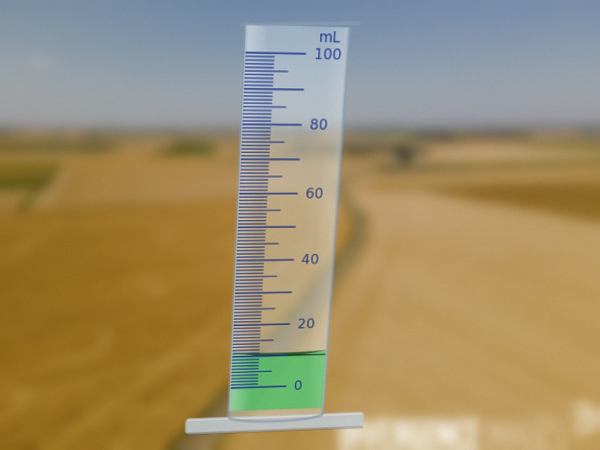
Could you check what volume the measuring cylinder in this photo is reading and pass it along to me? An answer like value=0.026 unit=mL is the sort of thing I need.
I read value=10 unit=mL
